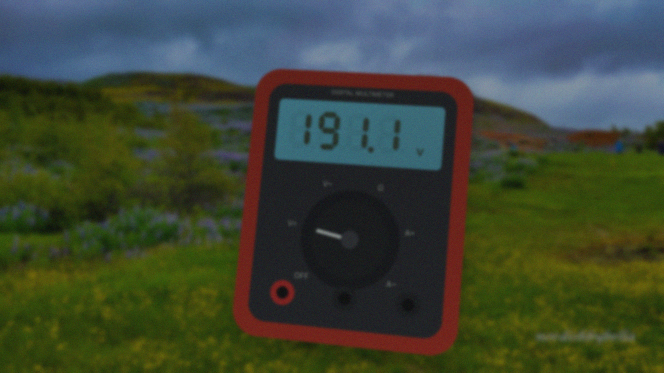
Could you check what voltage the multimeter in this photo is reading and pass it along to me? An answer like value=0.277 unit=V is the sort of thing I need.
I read value=191.1 unit=V
